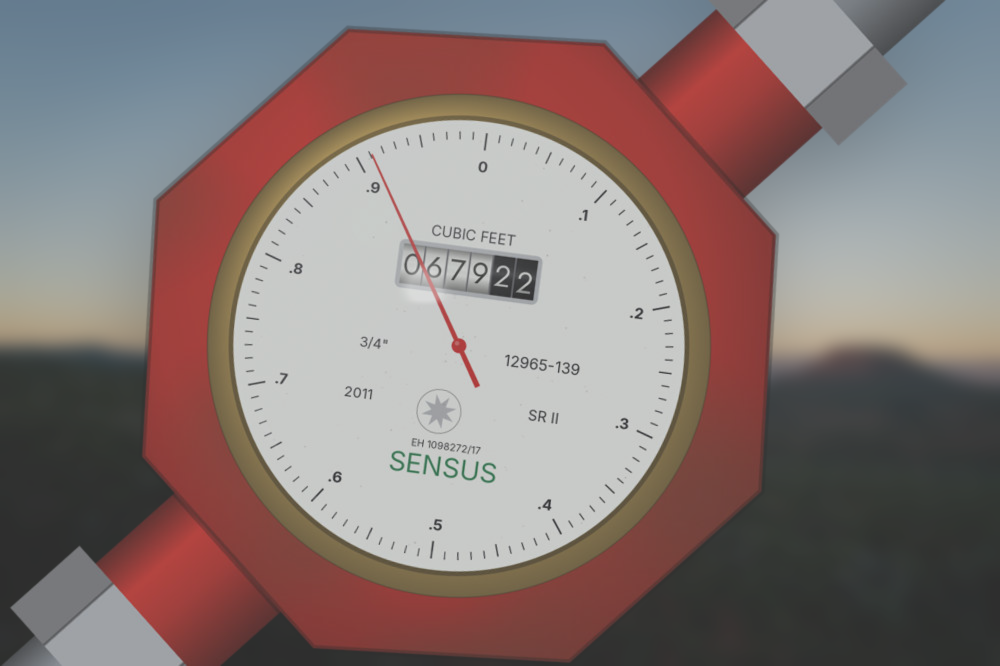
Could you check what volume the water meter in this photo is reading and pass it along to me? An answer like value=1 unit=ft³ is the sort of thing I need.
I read value=67921.91 unit=ft³
